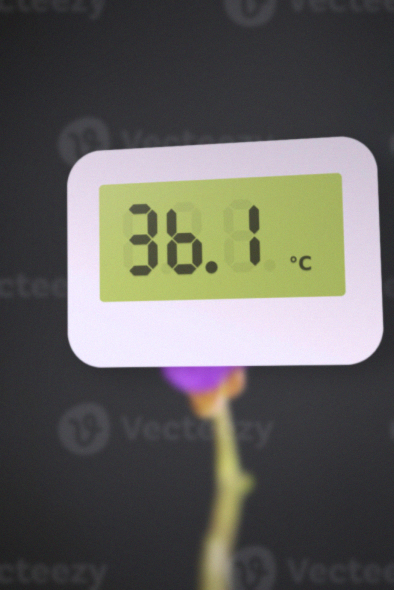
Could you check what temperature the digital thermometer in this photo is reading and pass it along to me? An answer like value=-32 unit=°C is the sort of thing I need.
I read value=36.1 unit=°C
